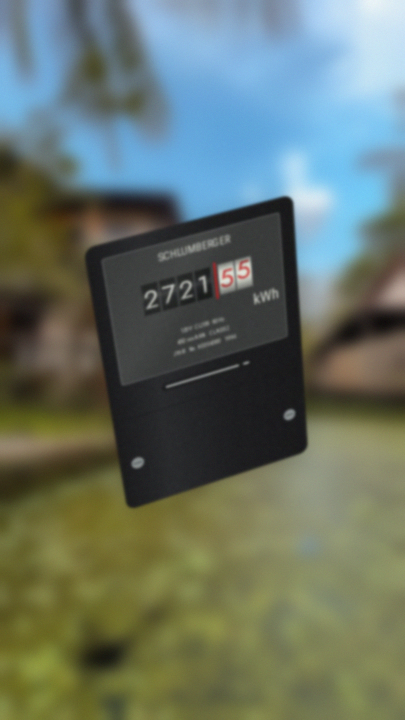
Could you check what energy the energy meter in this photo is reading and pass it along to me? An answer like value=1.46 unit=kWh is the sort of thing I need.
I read value=2721.55 unit=kWh
